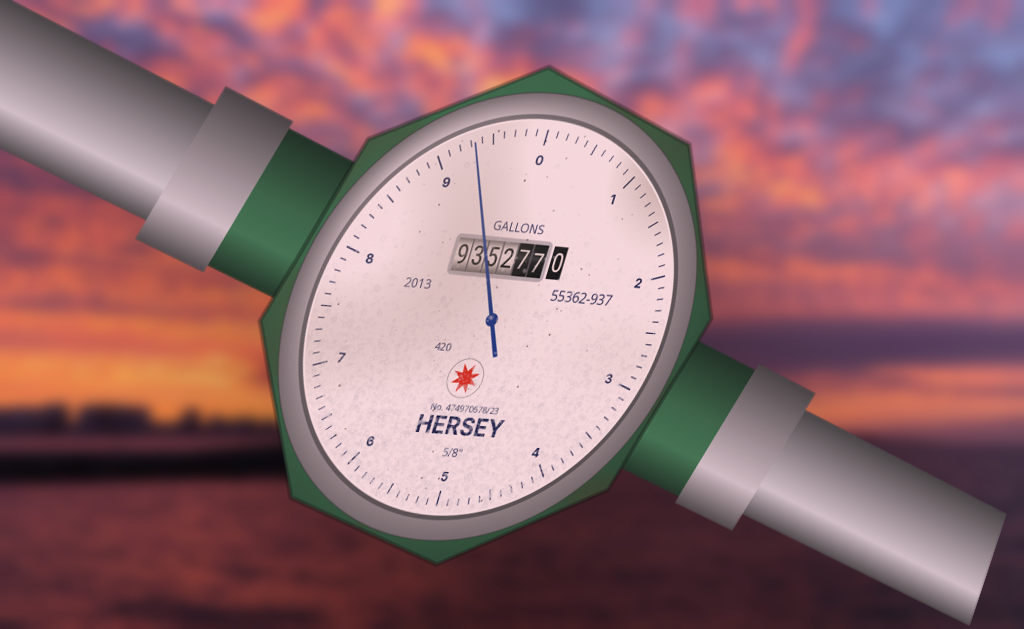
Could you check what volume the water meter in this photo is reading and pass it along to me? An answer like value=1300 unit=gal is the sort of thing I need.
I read value=9352769.3 unit=gal
